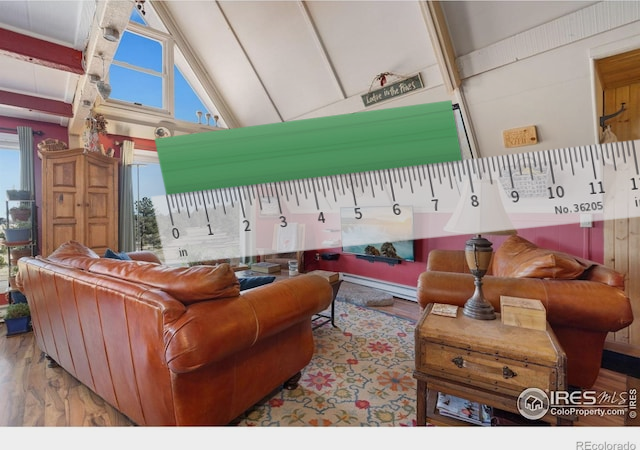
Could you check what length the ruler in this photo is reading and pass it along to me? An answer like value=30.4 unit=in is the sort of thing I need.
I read value=7.875 unit=in
